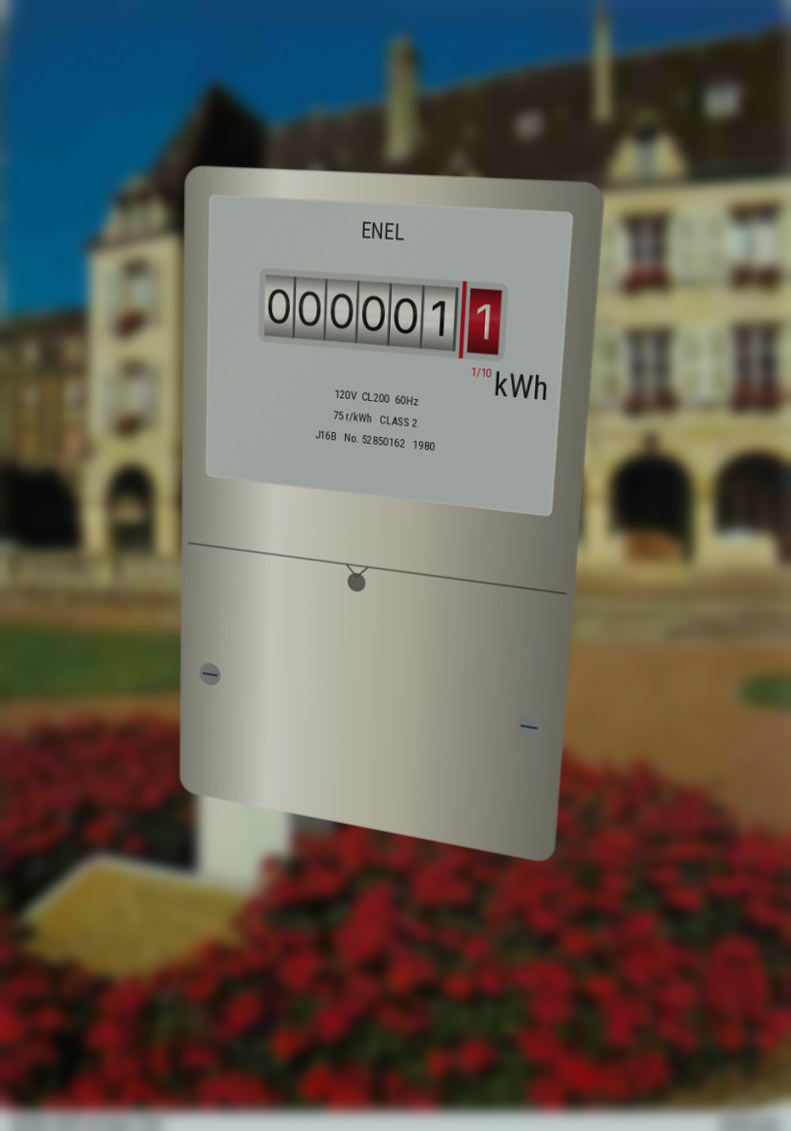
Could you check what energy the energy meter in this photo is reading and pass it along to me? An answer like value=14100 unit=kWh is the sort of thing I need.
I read value=1.1 unit=kWh
